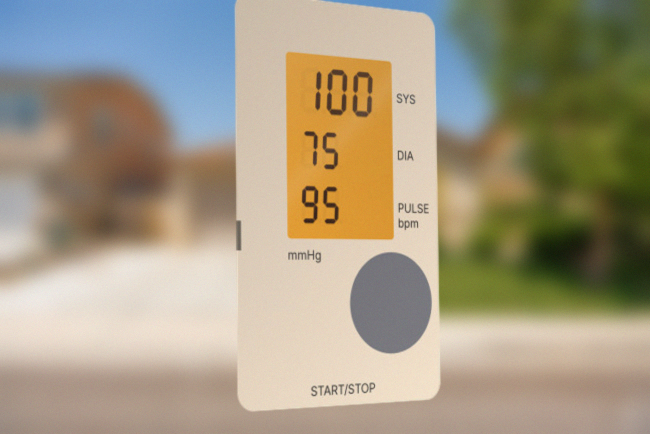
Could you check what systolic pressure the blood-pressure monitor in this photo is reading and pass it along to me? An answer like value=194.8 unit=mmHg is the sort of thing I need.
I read value=100 unit=mmHg
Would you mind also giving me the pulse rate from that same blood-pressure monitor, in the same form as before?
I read value=95 unit=bpm
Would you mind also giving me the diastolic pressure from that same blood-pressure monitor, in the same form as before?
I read value=75 unit=mmHg
